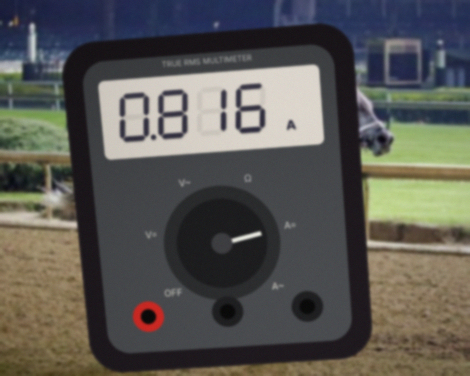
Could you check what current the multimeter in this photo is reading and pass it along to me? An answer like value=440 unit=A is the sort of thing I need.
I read value=0.816 unit=A
